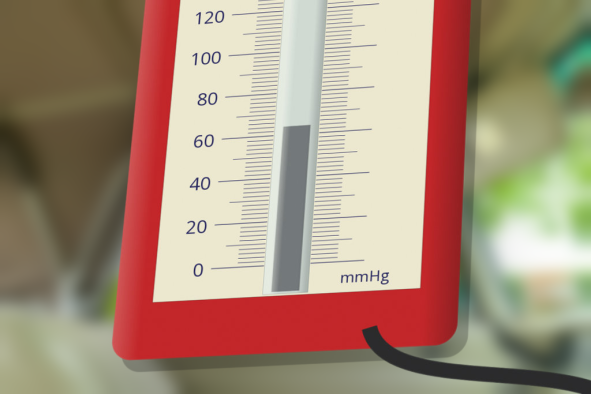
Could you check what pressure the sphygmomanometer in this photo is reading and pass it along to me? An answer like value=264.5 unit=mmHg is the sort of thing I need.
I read value=64 unit=mmHg
